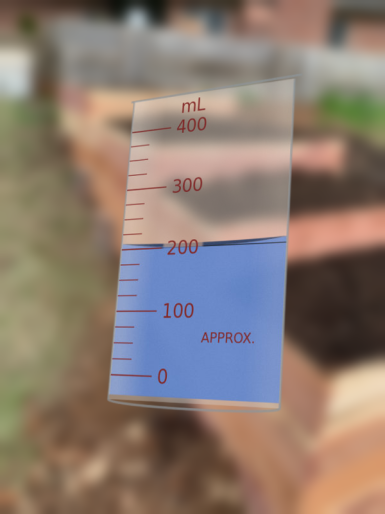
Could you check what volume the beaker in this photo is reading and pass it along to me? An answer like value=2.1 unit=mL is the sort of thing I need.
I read value=200 unit=mL
